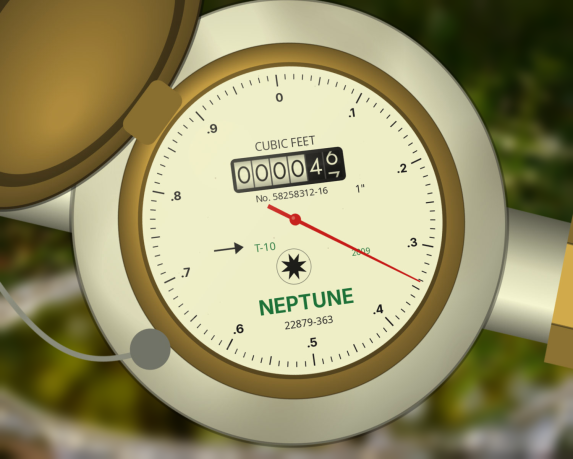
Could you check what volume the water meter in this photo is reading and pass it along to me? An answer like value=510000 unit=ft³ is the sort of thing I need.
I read value=46.34 unit=ft³
